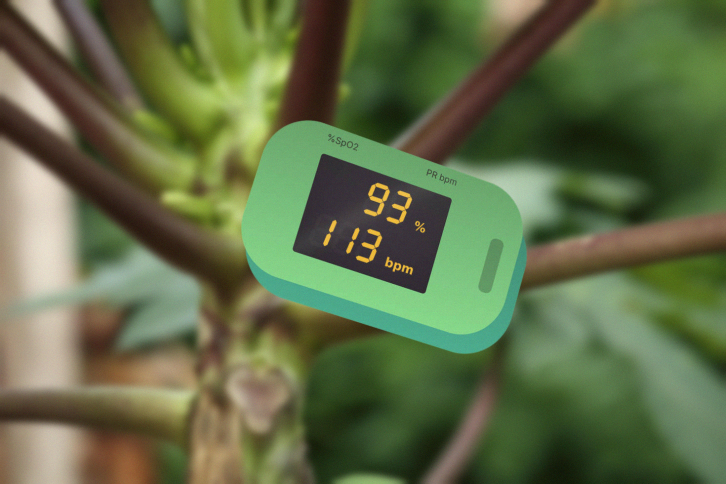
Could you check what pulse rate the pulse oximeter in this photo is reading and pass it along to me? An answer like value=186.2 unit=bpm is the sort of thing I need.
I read value=113 unit=bpm
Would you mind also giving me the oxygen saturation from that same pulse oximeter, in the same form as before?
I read value=93 unit=%
